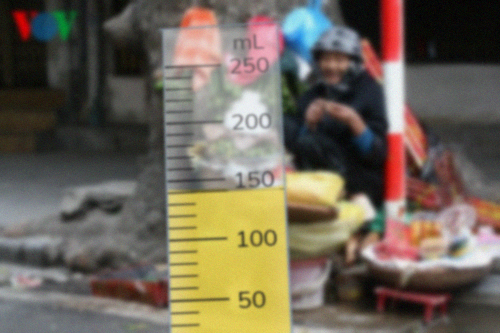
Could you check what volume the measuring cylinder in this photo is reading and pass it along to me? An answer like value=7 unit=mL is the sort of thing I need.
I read value=140 unit=mL
